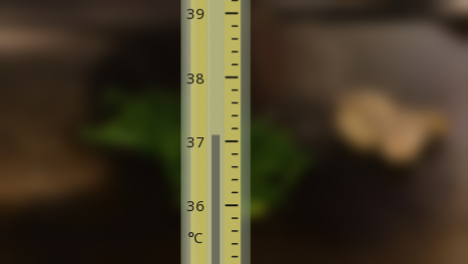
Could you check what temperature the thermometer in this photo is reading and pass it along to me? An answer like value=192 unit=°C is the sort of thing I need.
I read value=37.1 unit=°C
